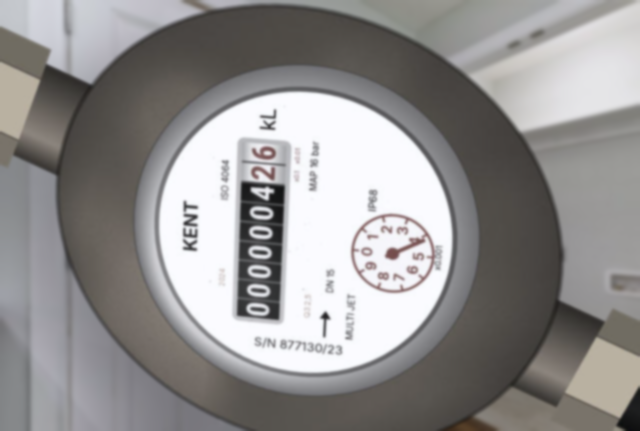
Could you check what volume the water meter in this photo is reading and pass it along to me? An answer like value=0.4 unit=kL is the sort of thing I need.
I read value=4.264 unit=kL
